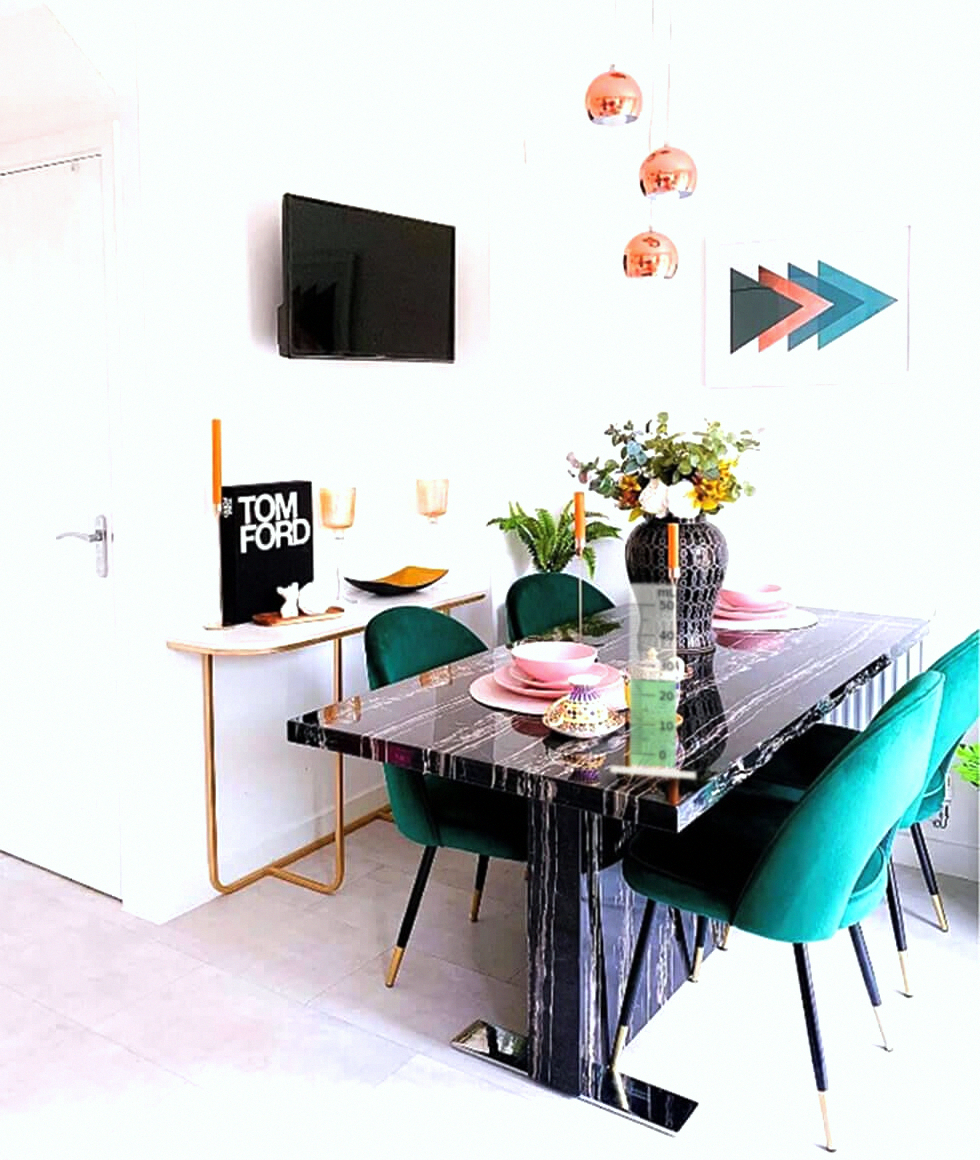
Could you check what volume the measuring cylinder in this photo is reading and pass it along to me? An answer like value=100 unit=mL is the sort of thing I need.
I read value=25 unit=mL
